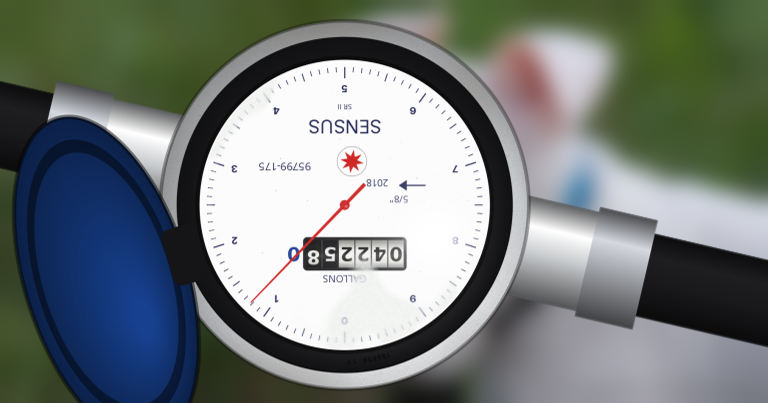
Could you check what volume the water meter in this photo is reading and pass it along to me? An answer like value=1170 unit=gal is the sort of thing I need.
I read value=422581.2 unit=gal
